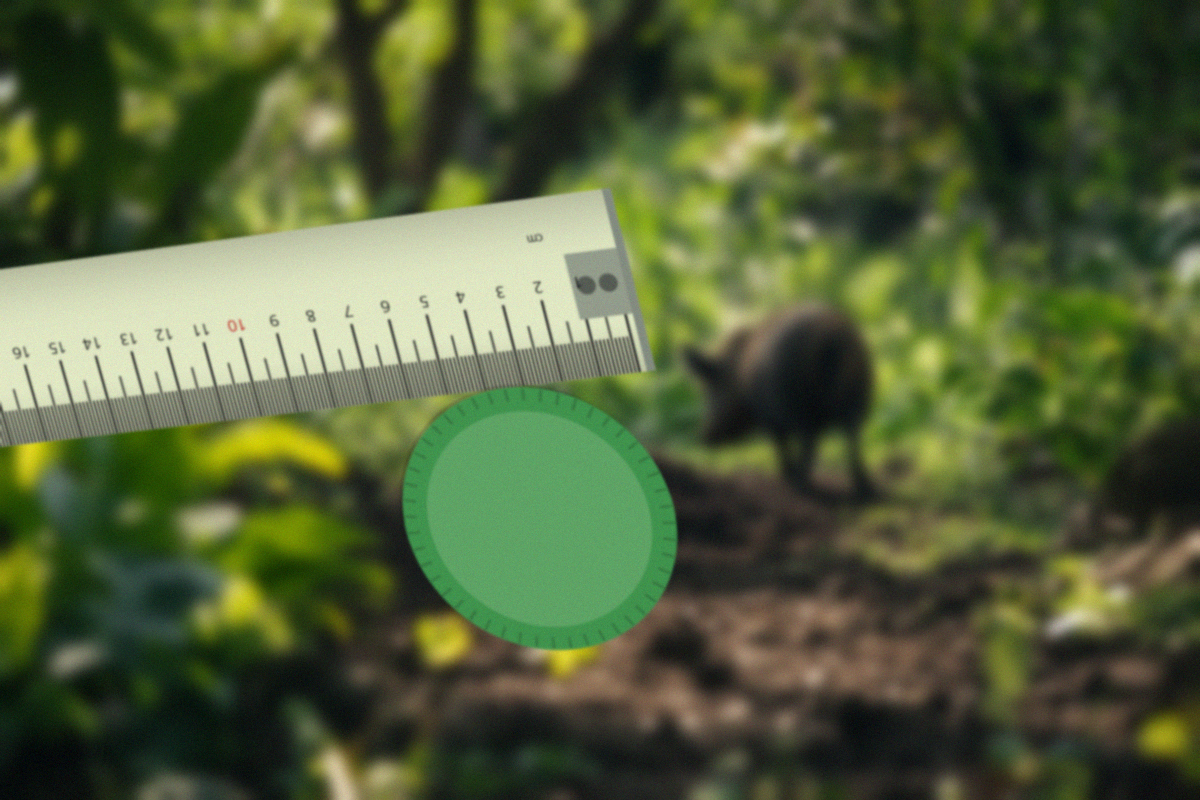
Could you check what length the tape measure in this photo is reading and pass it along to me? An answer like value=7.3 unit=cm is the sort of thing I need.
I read value=7 unit=cm
